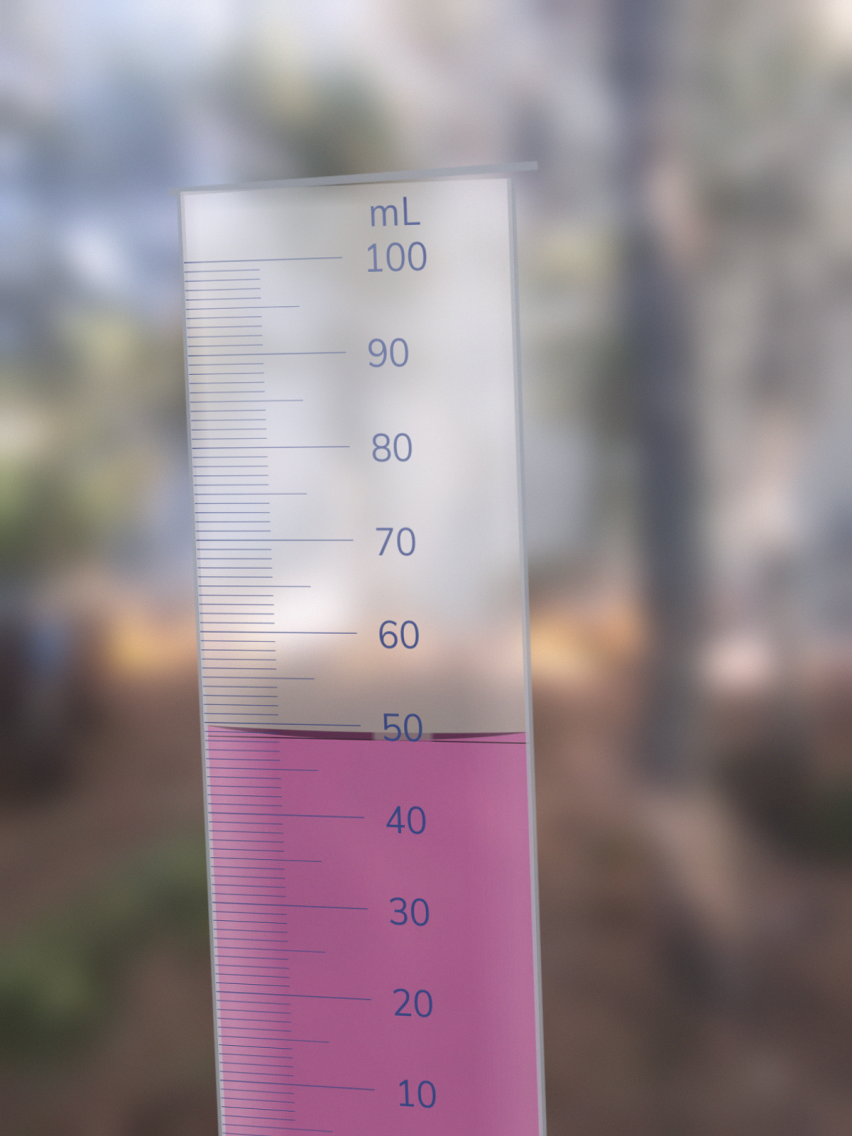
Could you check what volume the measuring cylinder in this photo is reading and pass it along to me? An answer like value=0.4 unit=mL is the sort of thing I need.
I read value=48.5 unit=mL
